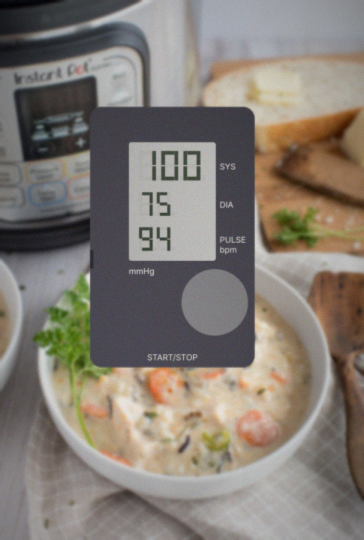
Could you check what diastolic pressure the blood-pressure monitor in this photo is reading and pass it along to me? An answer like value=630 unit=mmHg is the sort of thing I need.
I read value=75 unit=mmHg
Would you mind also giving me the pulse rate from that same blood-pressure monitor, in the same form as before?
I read value=94 unit=bpm
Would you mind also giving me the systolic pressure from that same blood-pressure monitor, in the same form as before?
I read value=100 unit=mmHg
